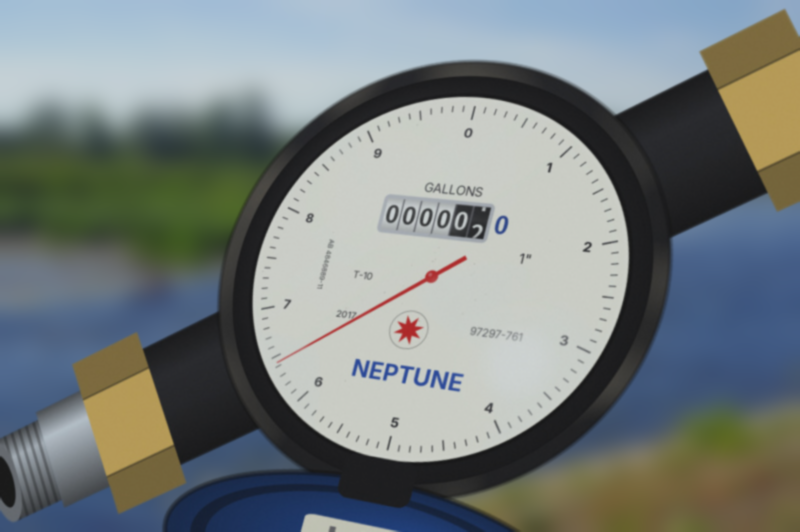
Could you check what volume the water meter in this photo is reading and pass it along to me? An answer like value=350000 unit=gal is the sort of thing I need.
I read value=16.4 unit=gal
